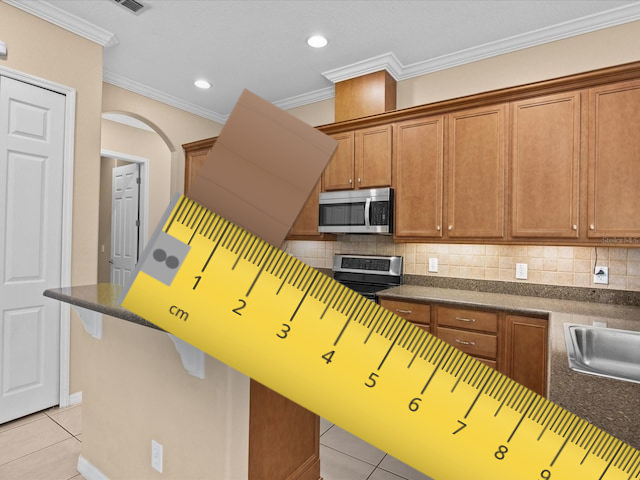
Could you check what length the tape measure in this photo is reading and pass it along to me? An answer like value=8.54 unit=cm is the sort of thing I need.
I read value=2.1 unit=cm
